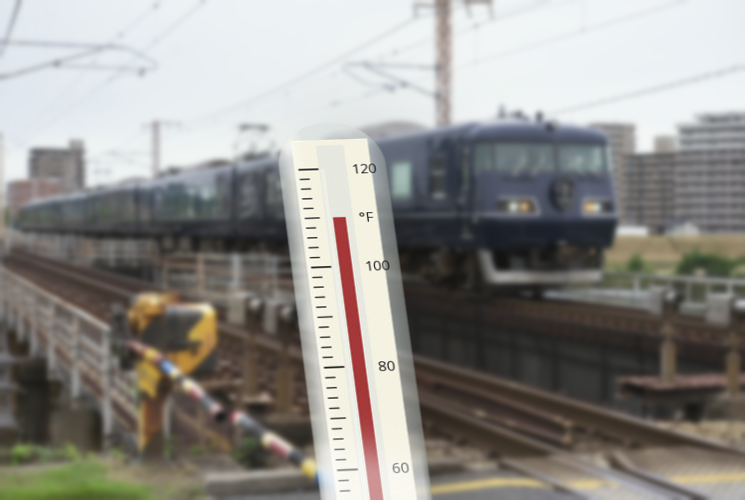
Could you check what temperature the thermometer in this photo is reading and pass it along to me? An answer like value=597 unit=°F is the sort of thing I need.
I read value=110 unit=°F
